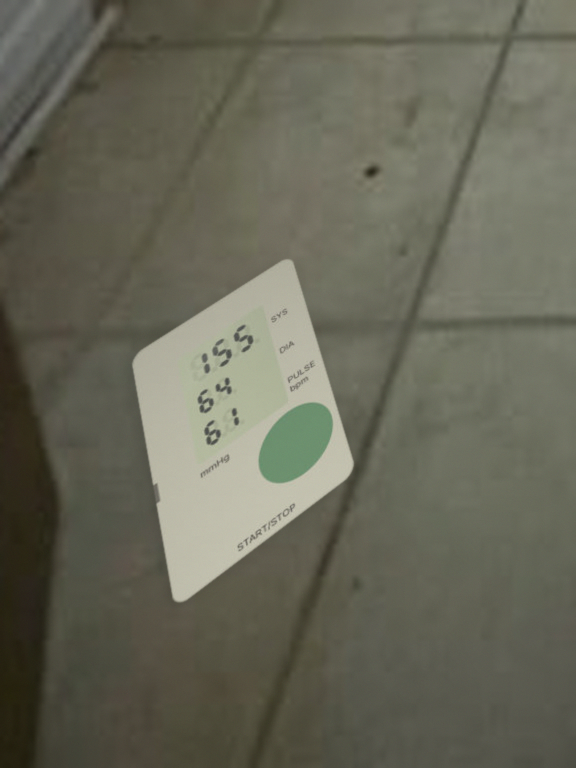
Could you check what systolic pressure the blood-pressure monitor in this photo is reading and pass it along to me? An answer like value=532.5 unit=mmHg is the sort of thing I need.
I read value=155 unit=mmHg
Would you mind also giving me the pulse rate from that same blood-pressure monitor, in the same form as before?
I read value=61 unit=bpm
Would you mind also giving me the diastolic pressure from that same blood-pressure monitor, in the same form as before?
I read value=64 unit=mmHg
